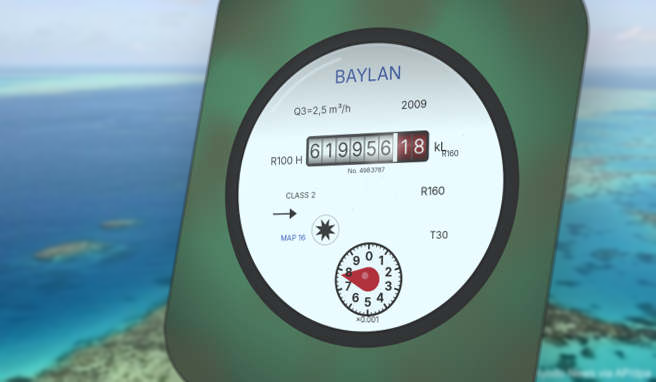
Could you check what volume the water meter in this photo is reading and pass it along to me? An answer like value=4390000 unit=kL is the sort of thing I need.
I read value=619956.187 unit=kL
